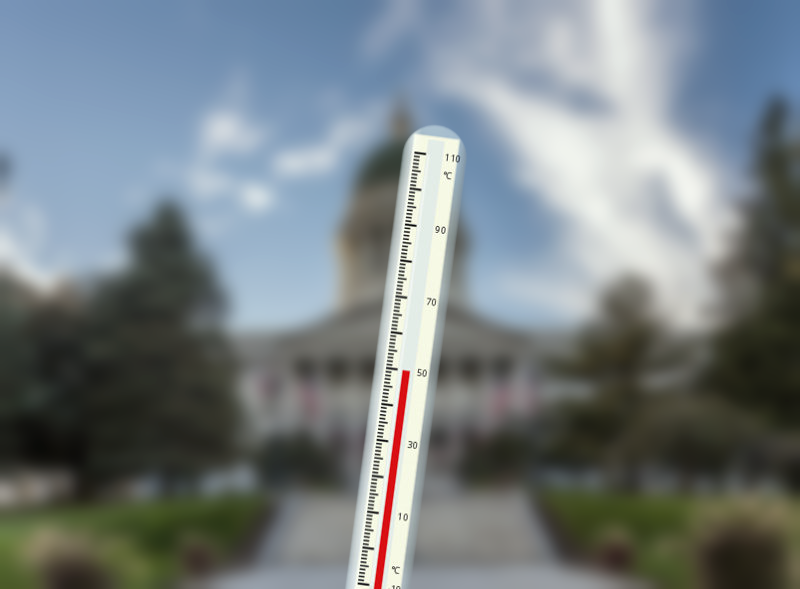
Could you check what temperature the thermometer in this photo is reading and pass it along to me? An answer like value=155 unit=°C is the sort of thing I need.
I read value=50 unit=°C
